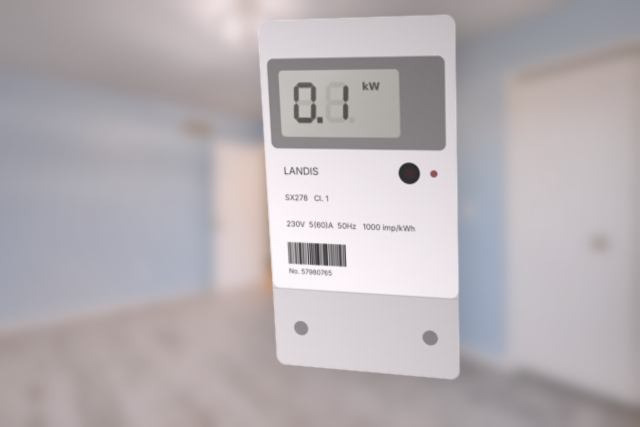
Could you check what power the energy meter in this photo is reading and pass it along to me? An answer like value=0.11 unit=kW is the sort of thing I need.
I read value=0.1 unit=kW
